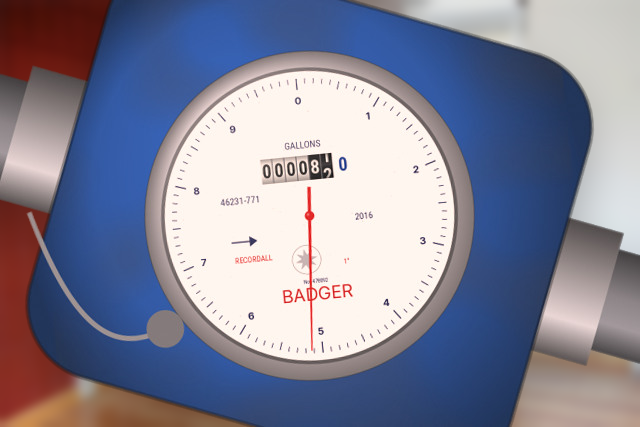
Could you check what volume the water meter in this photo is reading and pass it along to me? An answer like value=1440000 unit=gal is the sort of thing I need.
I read value=815.1 unit=gal
